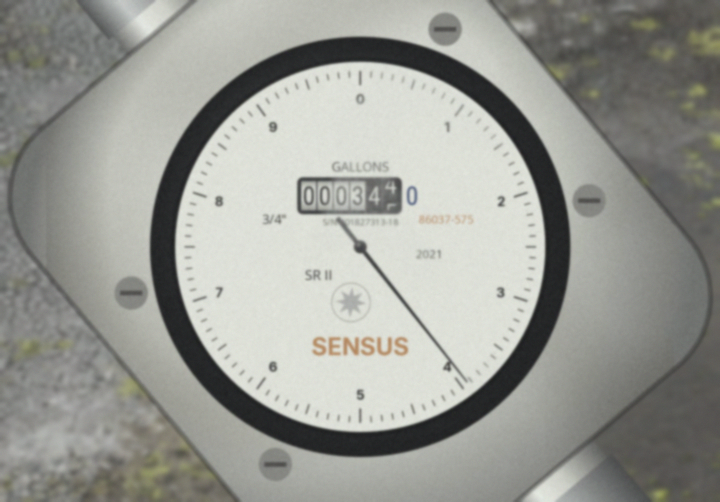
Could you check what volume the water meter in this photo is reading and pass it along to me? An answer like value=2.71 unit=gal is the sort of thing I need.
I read value=3443.9 unit=gal
